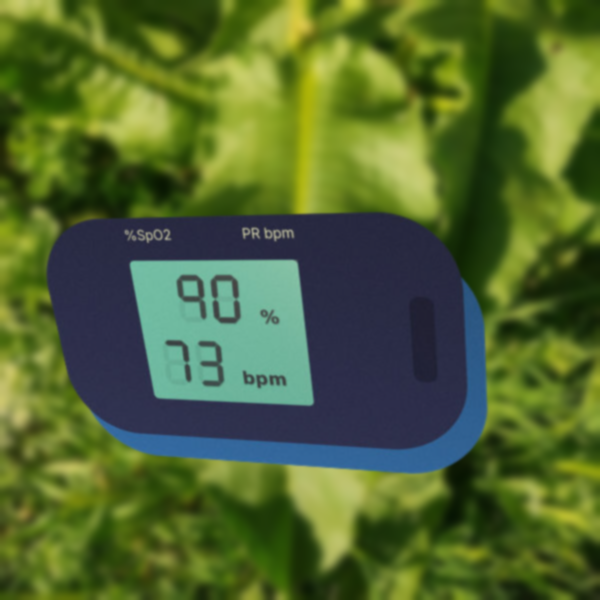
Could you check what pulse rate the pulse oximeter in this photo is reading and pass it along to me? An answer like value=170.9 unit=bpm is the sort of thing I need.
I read value=73 unit=bpm
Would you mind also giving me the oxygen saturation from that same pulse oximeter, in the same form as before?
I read value=90 unit=%
